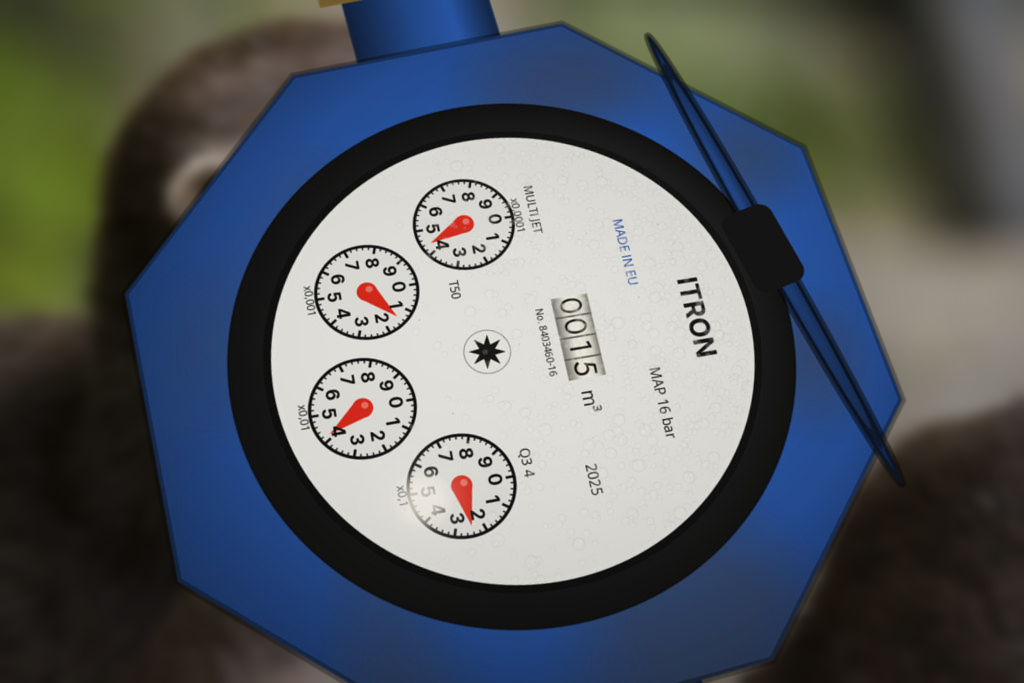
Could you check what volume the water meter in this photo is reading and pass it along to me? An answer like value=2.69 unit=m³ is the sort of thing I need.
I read value=15.2414 unit=m³
